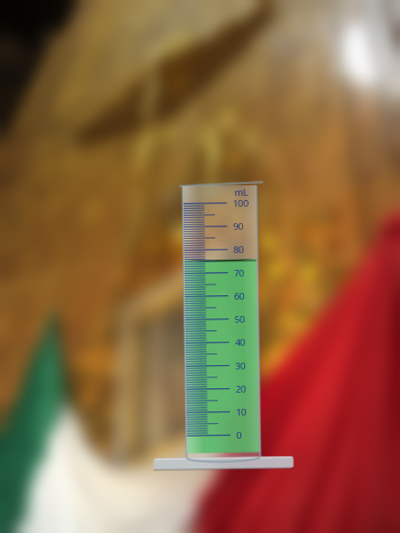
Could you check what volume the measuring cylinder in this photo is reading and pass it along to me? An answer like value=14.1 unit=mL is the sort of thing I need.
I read value=75 unit=mL
